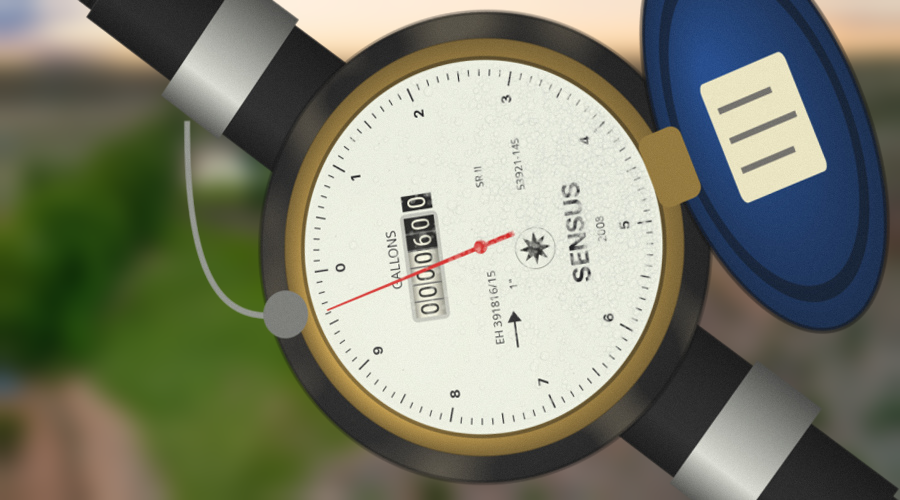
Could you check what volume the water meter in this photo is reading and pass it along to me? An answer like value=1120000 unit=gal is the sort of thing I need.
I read value=599.6 unit=gal
